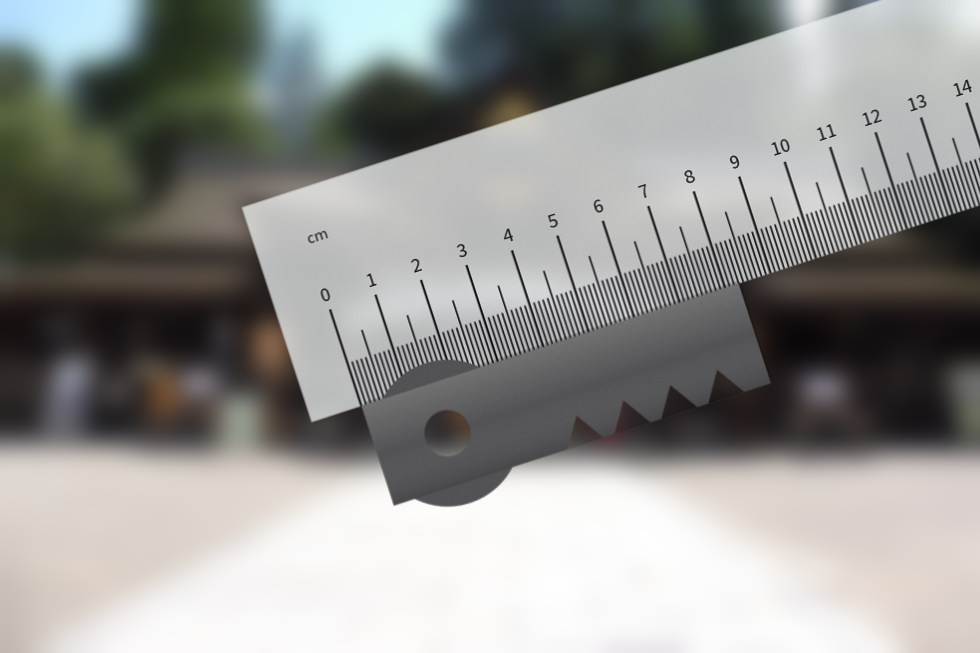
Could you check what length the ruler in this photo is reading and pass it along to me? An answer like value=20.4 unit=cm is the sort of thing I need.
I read value=8.3 unit=cm
